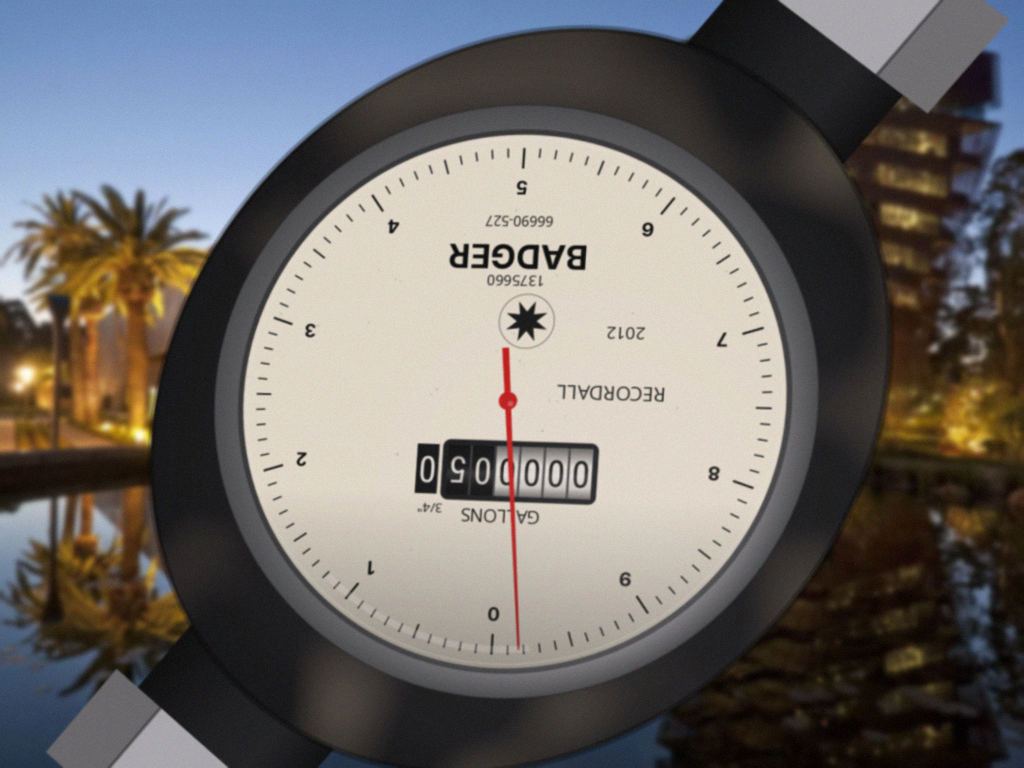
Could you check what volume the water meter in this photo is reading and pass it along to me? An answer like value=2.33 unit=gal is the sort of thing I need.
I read value=49.8 unit=gal
